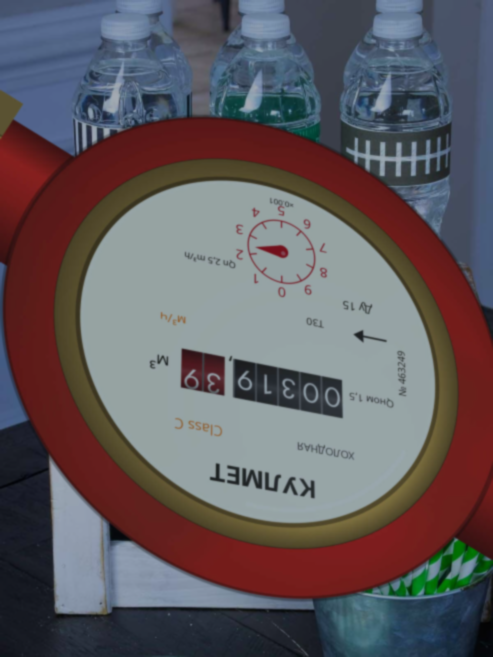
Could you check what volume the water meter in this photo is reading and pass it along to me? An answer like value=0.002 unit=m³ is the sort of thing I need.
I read value=319.392 unit=m³
